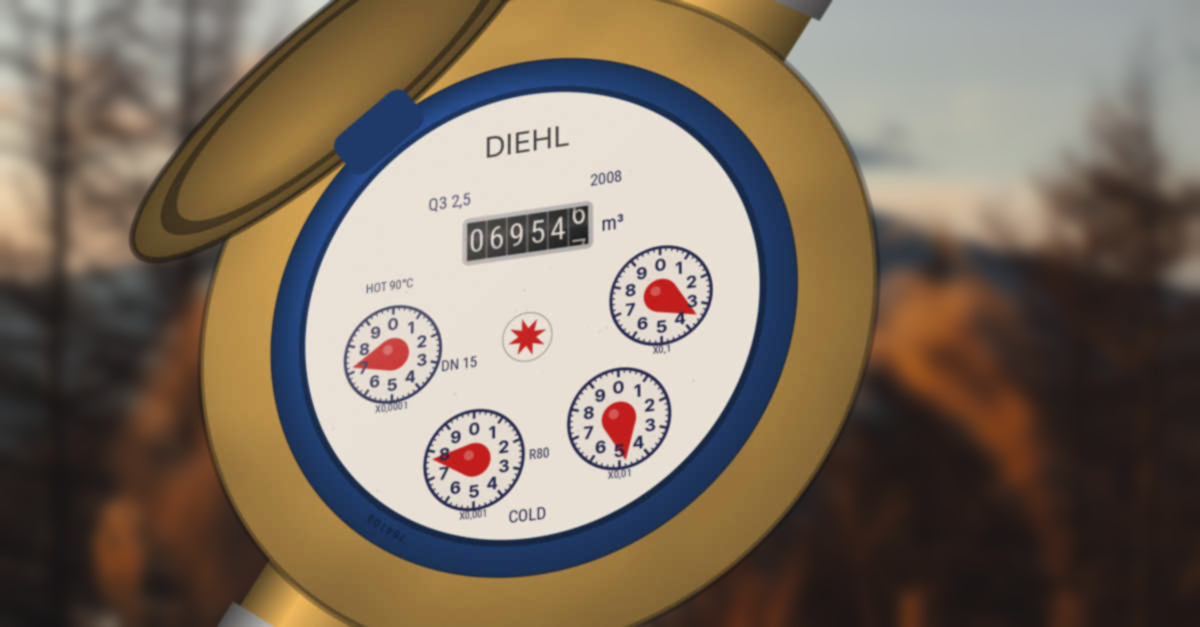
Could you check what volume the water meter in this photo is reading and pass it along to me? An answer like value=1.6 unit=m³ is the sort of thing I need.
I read value=69546.3477 unit=m³
